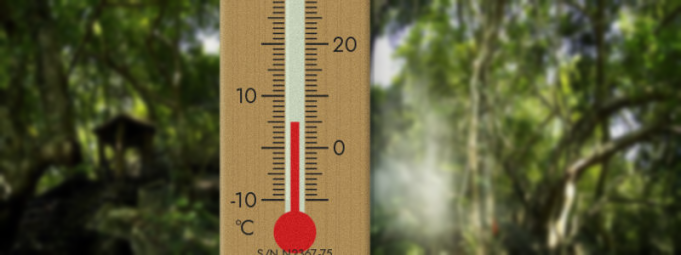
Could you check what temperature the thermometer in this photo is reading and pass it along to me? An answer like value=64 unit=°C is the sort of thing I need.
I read value=5 unit=°C
